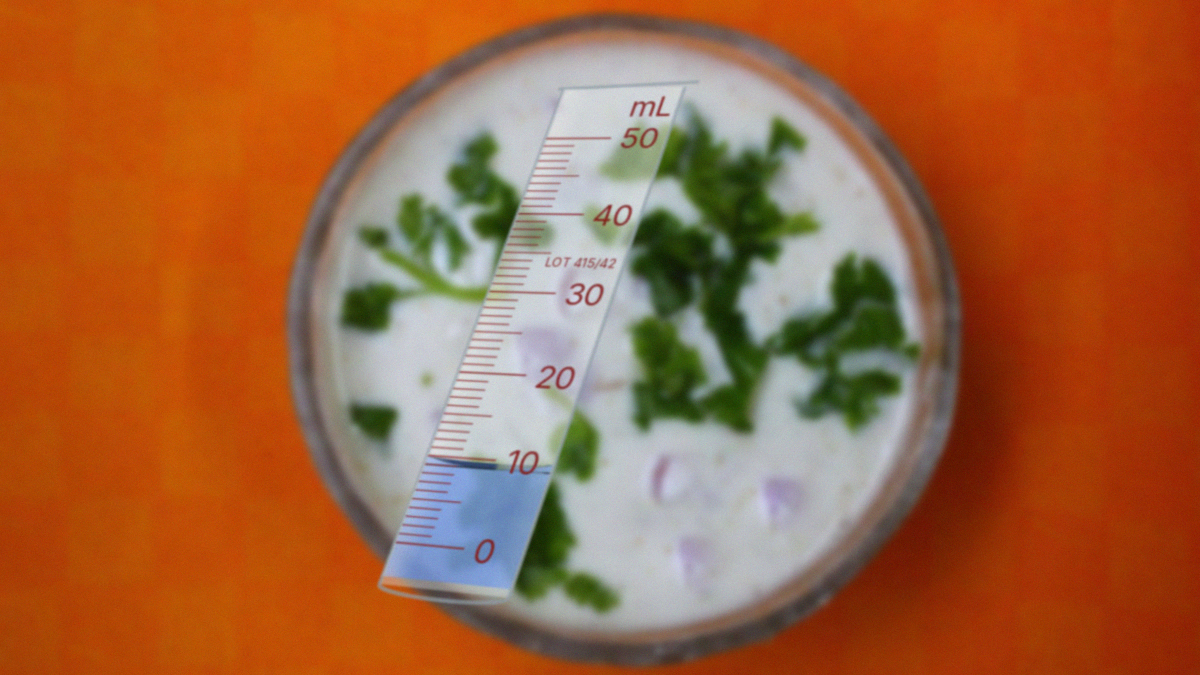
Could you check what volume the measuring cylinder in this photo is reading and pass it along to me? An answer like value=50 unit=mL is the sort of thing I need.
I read value=9 unit=mL
